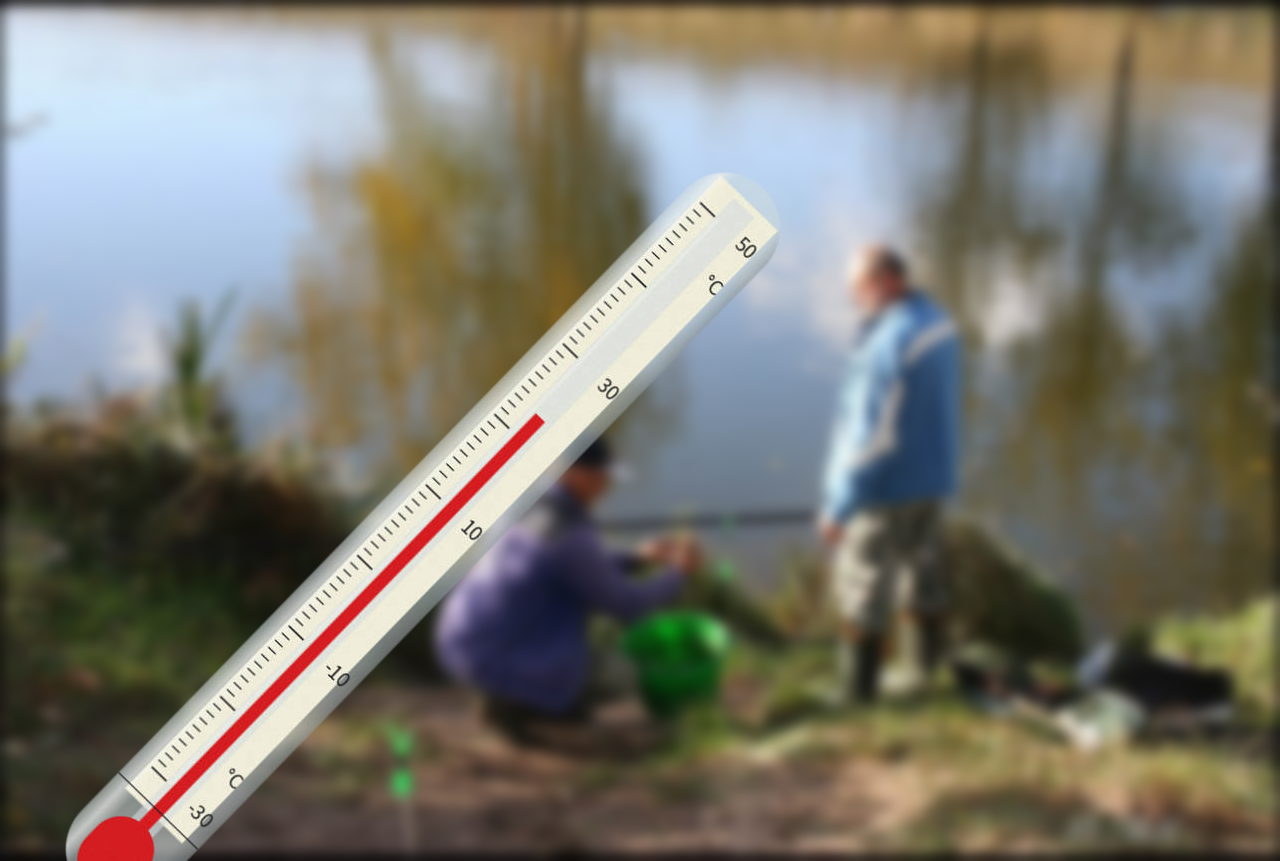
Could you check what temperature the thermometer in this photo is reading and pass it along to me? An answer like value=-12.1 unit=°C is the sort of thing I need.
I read value=23 unit=°C
